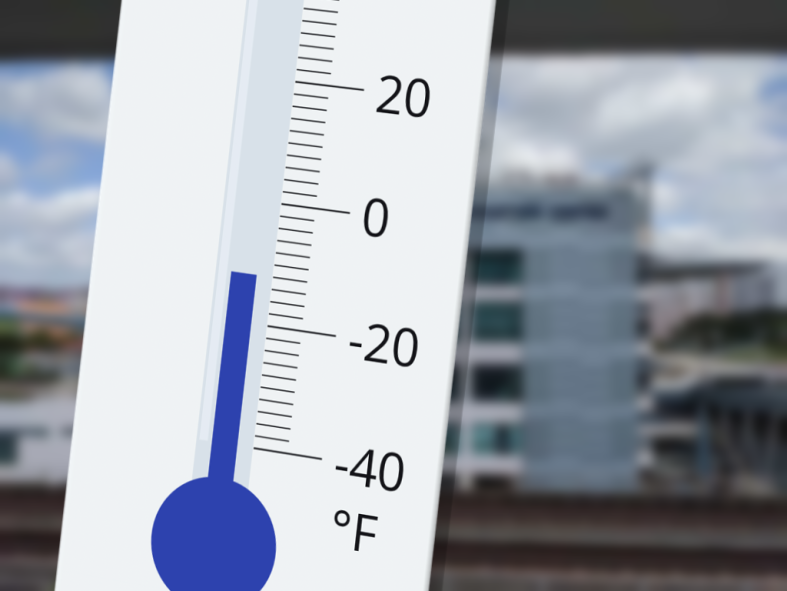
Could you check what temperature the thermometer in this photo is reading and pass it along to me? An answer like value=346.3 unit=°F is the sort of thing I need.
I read value=-12 unit=°F
